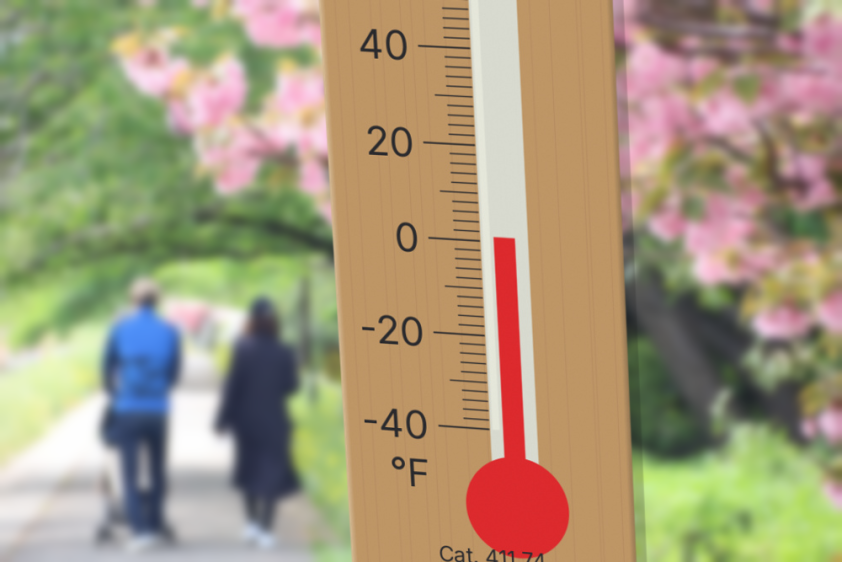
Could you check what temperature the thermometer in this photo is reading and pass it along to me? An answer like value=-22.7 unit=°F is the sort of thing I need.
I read value=1 unit=°F
